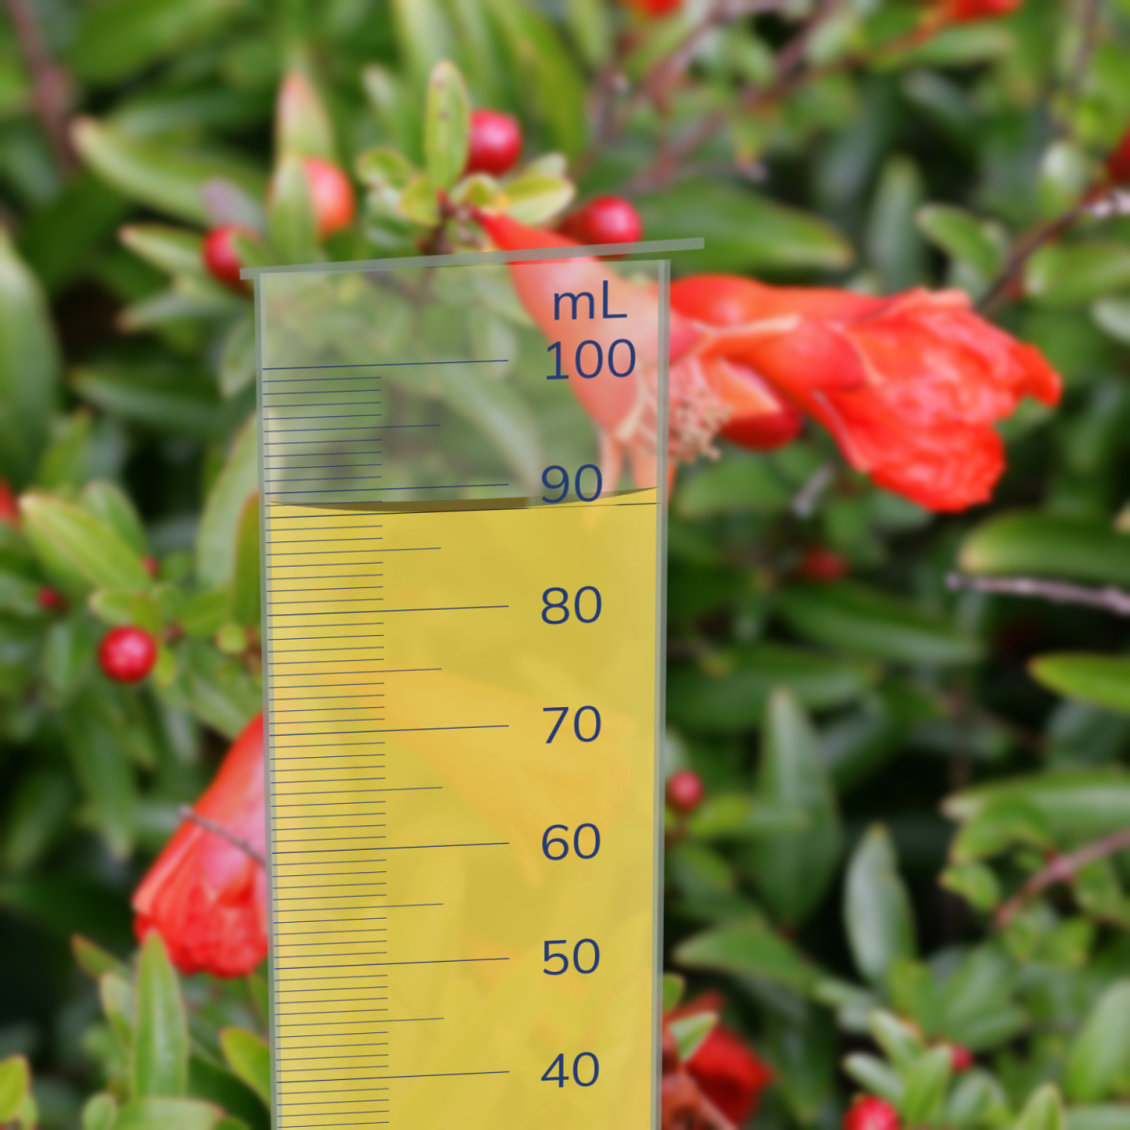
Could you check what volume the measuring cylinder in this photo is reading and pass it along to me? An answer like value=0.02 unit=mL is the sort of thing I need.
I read value=88 unit=mL
